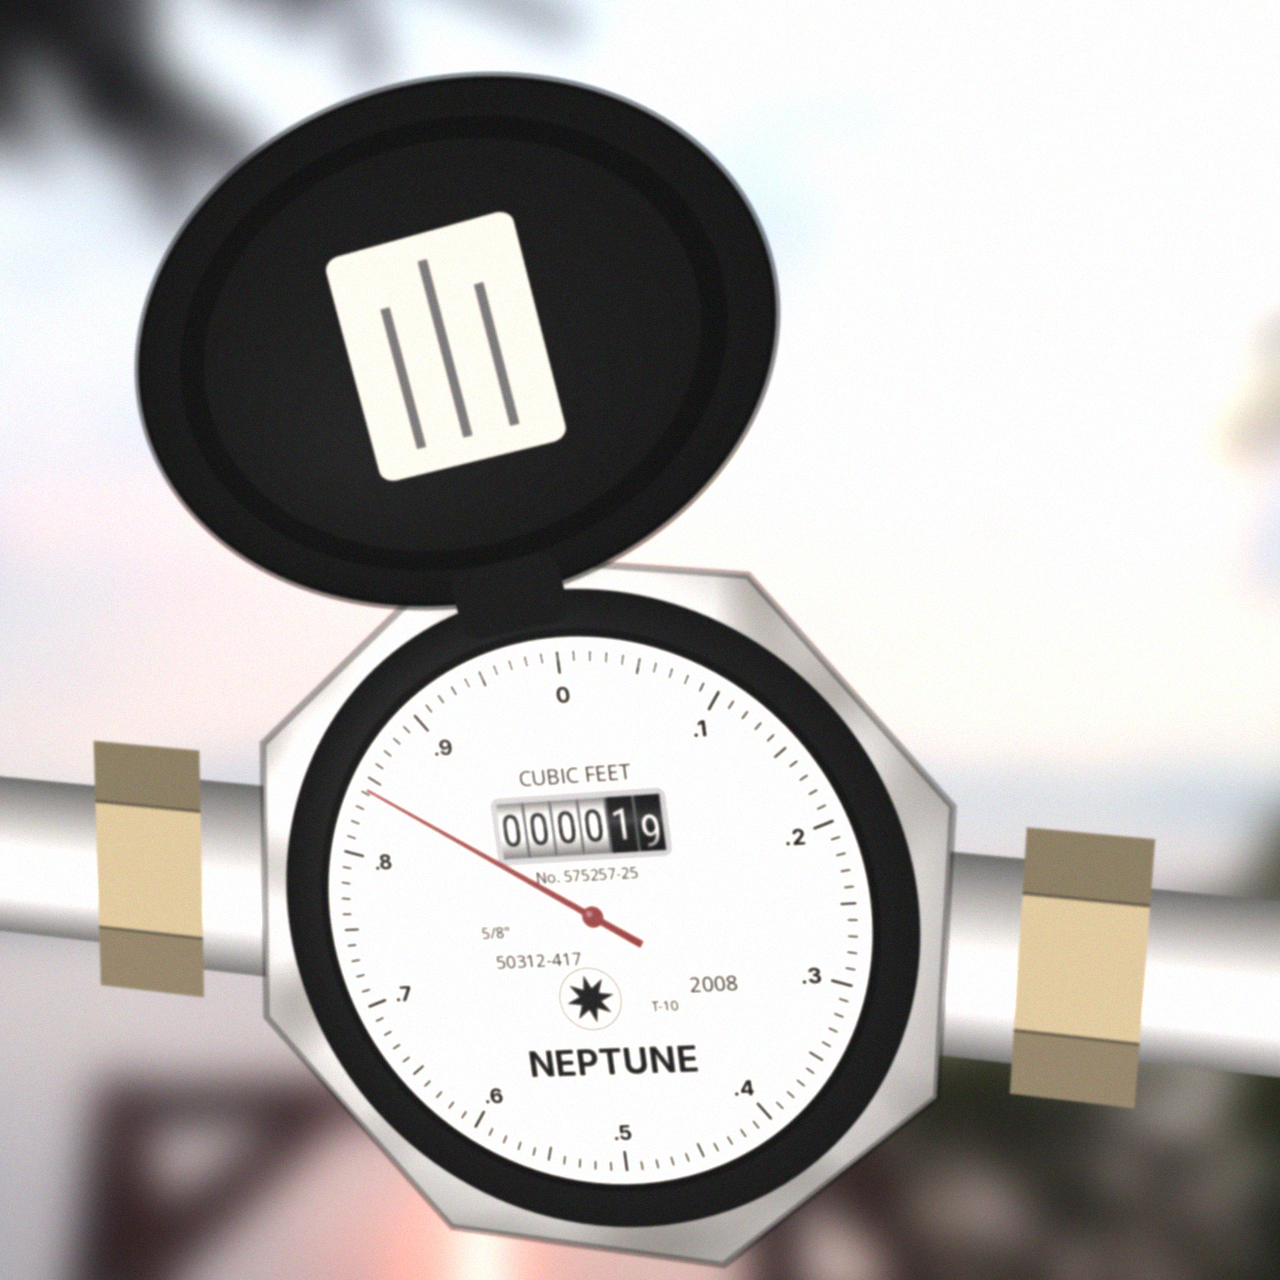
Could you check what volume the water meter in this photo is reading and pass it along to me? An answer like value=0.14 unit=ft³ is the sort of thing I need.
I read value=18.84 unit=ft³
